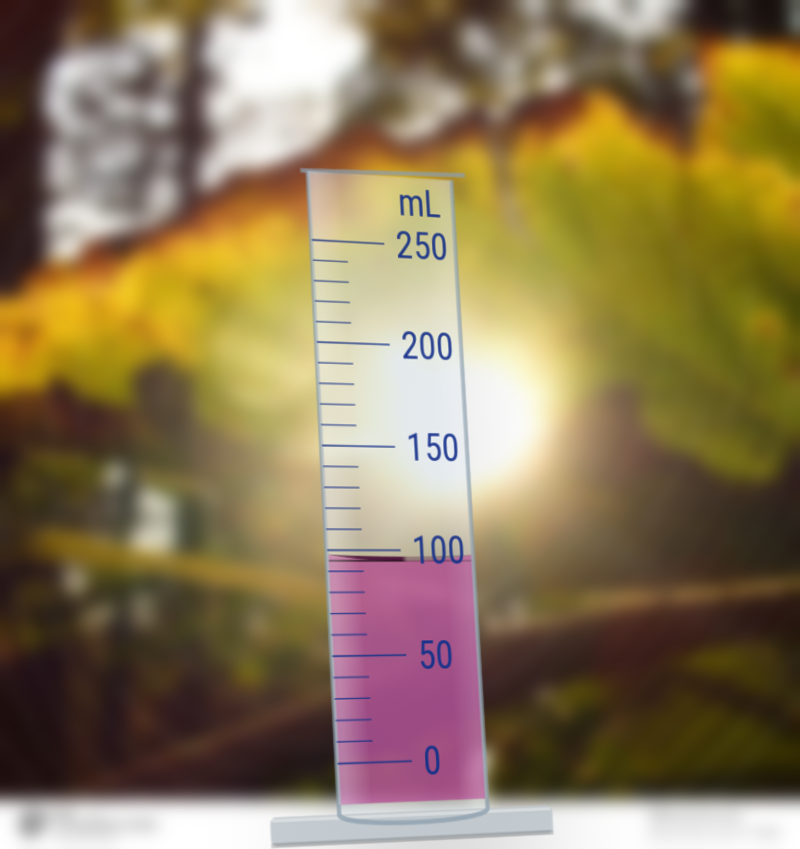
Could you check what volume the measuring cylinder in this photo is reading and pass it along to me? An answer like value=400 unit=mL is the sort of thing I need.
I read value=95 unit=mL
